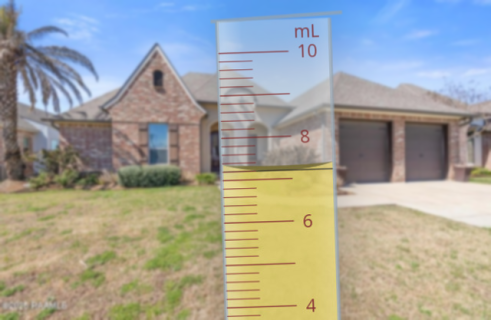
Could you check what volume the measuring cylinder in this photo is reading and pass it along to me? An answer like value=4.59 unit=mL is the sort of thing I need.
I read value=7.2 unit=mL
